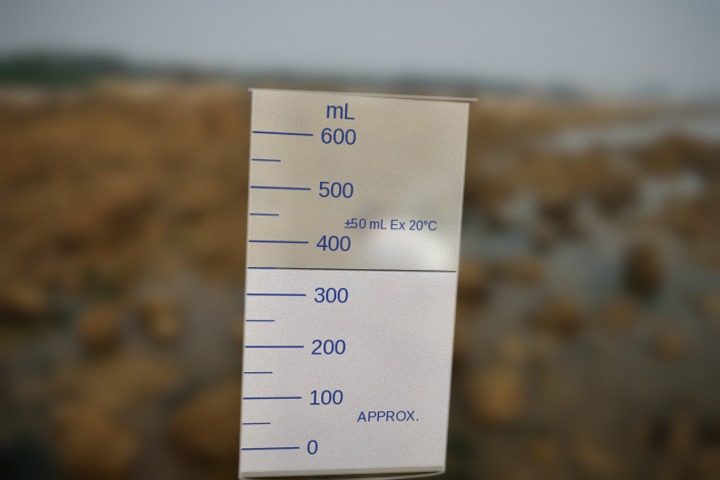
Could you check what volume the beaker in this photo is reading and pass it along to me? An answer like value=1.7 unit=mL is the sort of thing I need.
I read value=350 unit=mL
